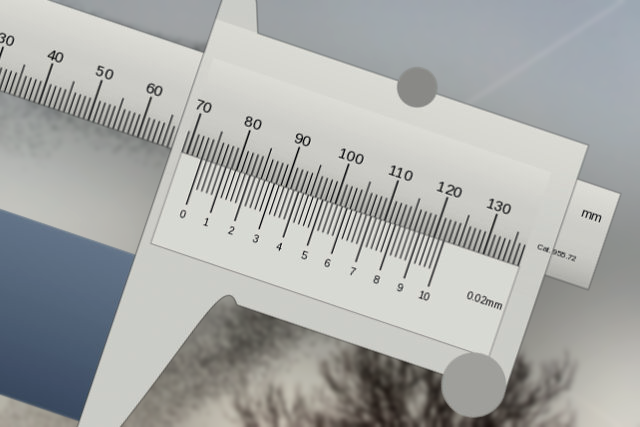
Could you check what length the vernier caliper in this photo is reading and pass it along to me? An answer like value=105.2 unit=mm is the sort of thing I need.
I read value=73.0 unit=mm
